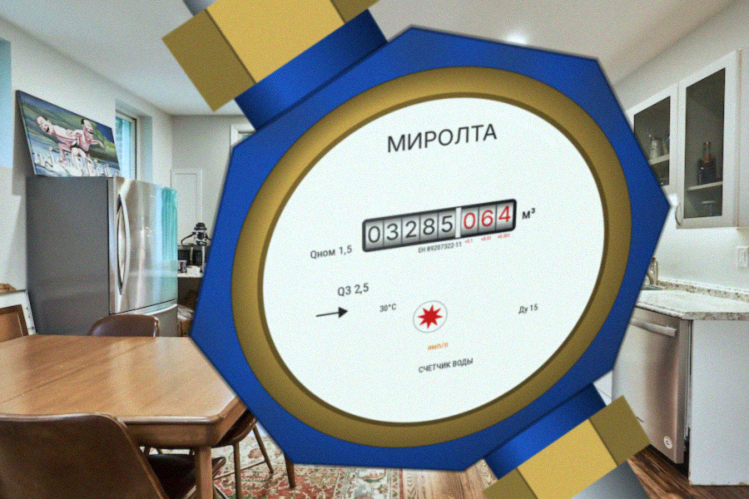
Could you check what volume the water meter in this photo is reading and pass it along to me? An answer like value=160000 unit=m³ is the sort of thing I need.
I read value=3285.064 unit=m³
